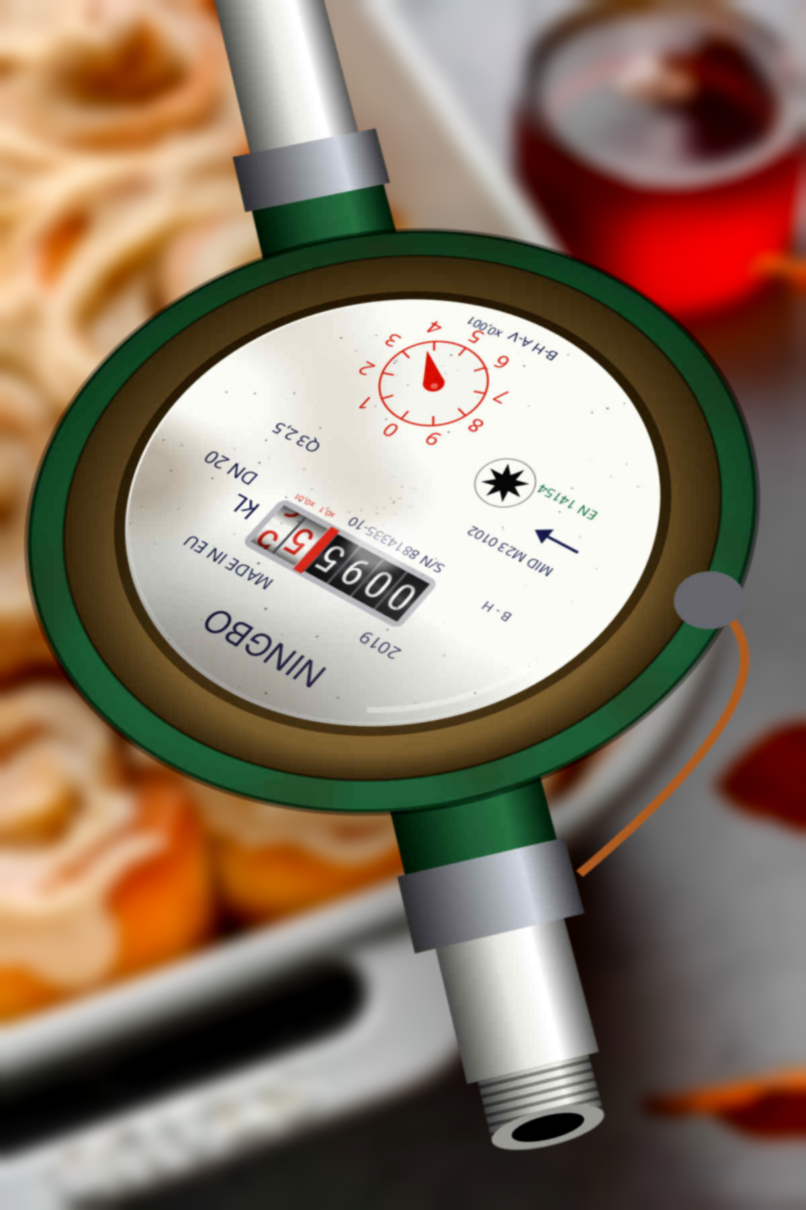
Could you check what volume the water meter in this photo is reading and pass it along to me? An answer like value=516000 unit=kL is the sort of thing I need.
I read value=95.553 unit=kL
